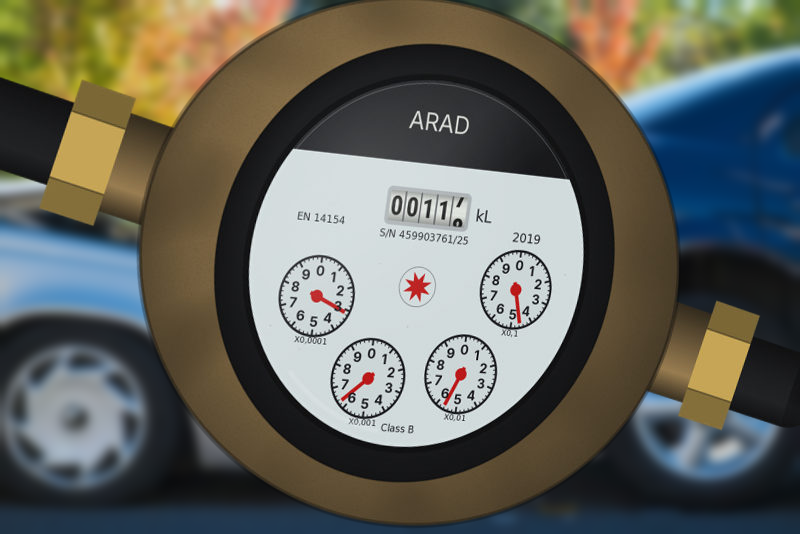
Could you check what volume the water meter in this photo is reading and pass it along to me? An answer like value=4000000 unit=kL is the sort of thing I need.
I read value=117.4563 unit=kL
